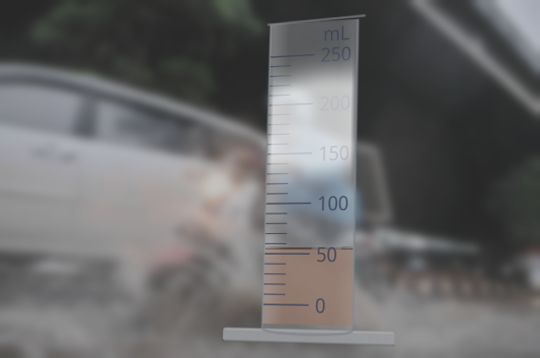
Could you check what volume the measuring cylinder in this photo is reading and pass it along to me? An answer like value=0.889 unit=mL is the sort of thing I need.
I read value=55 unit=mL
